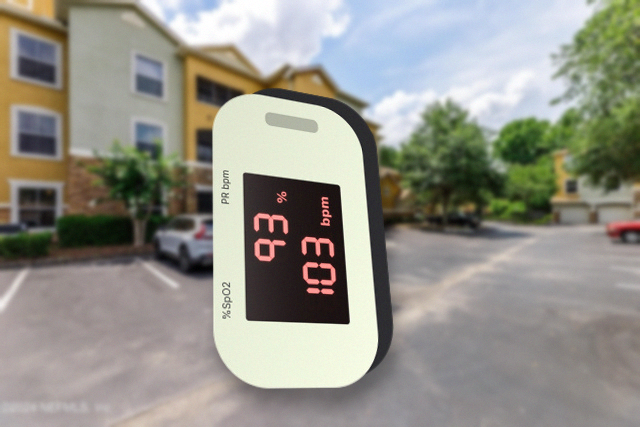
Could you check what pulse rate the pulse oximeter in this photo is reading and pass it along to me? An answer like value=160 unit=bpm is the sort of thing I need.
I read value=103 unit=bpm
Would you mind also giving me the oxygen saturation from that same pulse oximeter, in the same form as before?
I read value=93 unit=%
